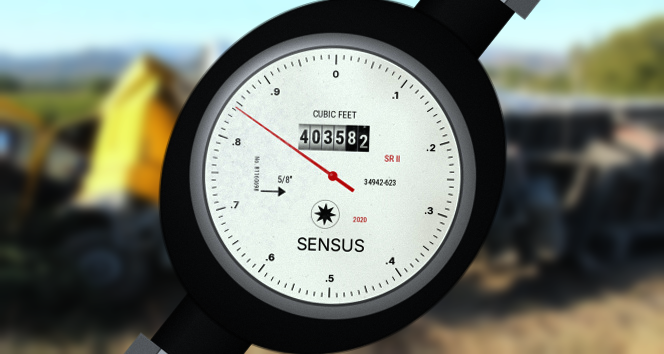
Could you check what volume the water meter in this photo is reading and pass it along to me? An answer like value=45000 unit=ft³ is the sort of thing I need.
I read value=403581.84 unit=ft³
